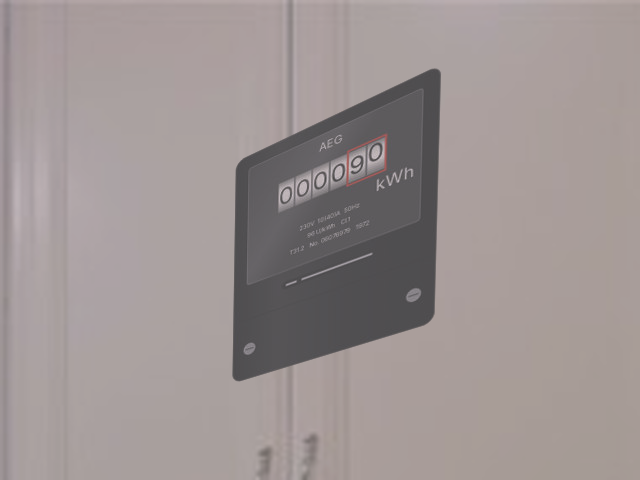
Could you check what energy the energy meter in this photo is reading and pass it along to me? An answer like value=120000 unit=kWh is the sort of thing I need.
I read value=0.90 unit=kWh
